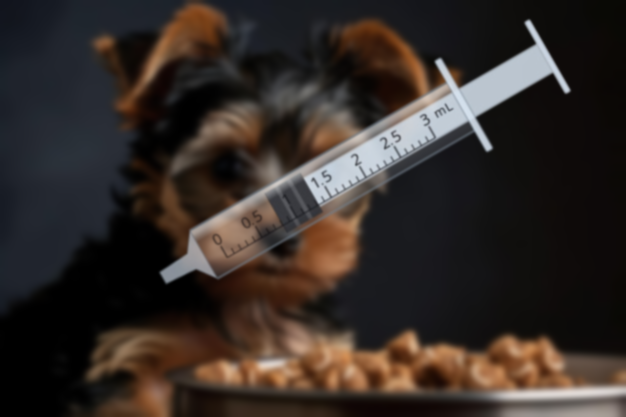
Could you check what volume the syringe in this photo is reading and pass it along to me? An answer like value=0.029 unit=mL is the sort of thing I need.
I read value=0.8 unit=mL
